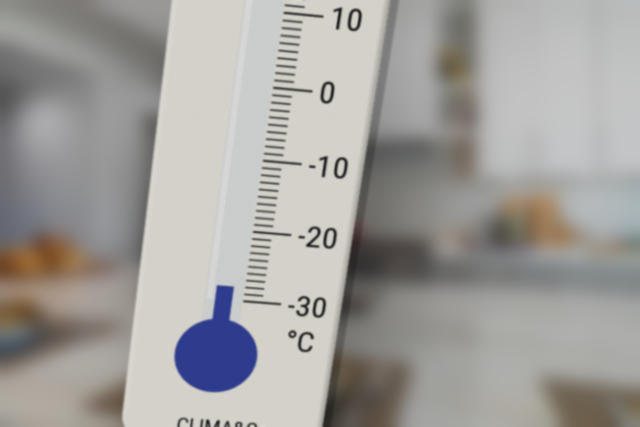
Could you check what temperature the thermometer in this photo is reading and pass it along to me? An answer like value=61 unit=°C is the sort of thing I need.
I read value=-28 unit=°C
